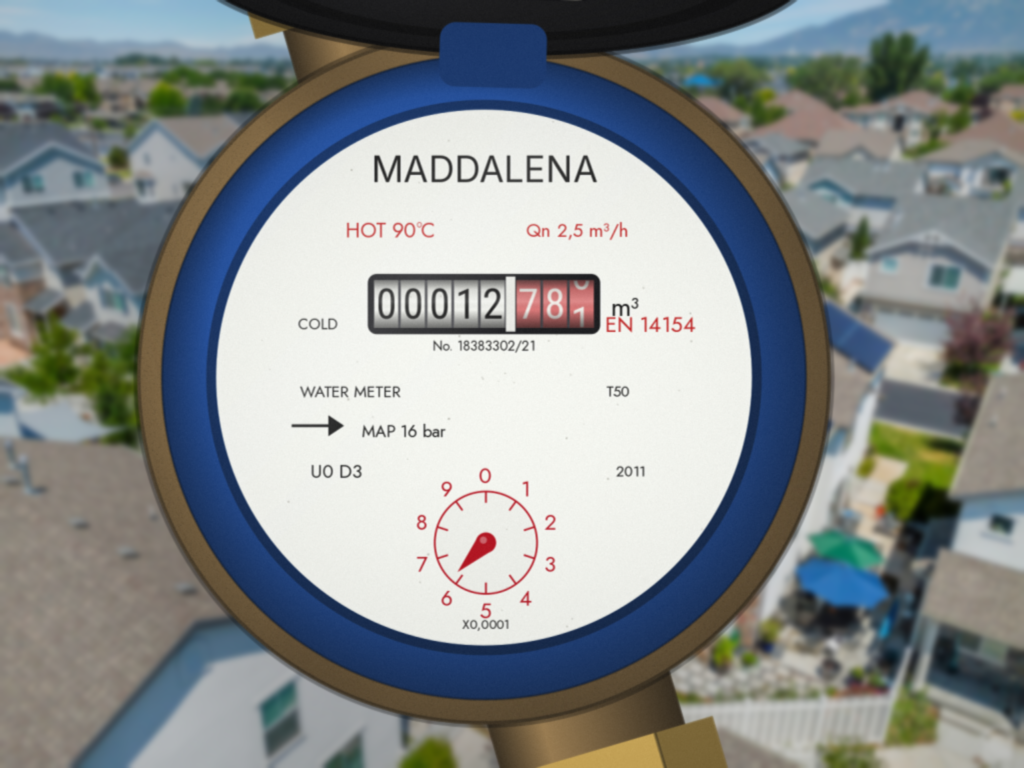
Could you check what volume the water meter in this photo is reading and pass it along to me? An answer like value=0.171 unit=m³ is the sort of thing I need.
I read value=12.7806 unit=m³
